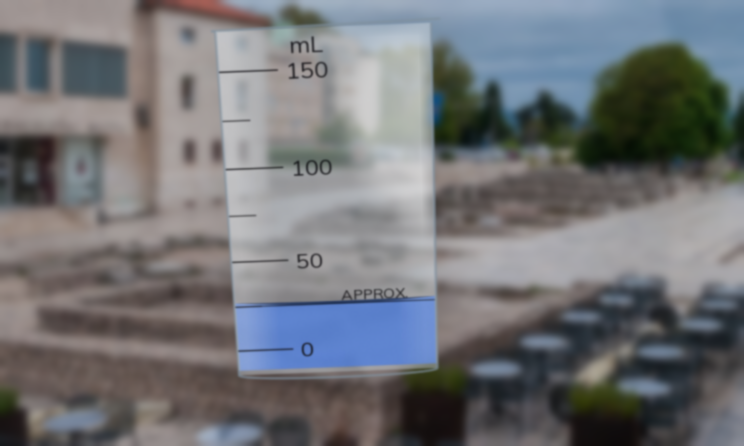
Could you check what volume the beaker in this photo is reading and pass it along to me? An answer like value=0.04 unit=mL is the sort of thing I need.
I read value=25 unit=mL
